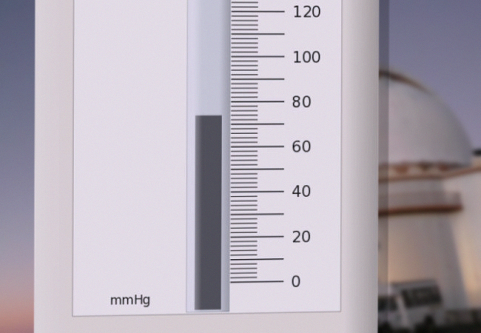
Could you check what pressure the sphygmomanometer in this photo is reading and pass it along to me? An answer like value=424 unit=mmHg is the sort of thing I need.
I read value=74 unit=mmHg
